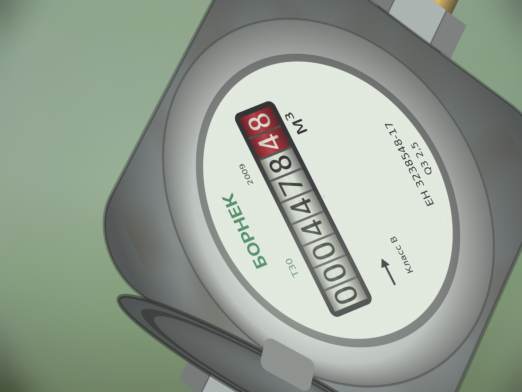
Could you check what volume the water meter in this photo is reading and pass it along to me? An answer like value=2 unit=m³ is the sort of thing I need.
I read value=4478.48 unit=m³
